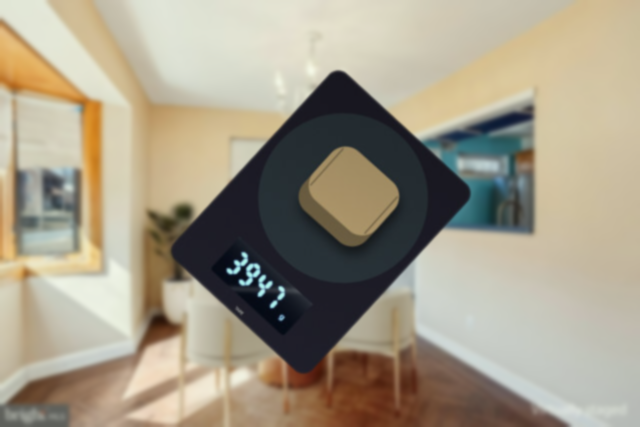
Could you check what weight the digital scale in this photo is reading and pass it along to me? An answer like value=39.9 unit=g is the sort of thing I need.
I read value=3947 unit=g
